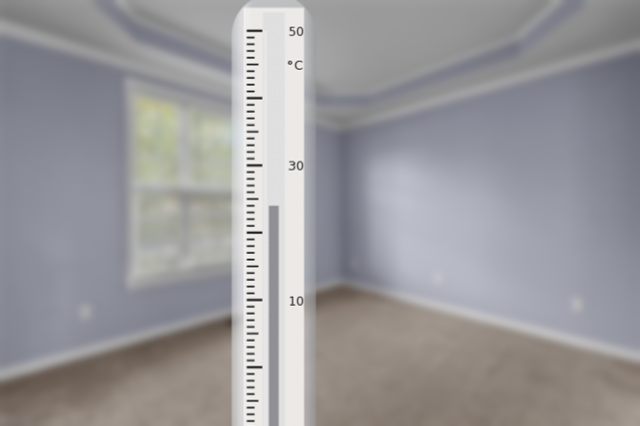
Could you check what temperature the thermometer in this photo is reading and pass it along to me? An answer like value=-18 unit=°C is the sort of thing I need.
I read value=24 unit=°C
